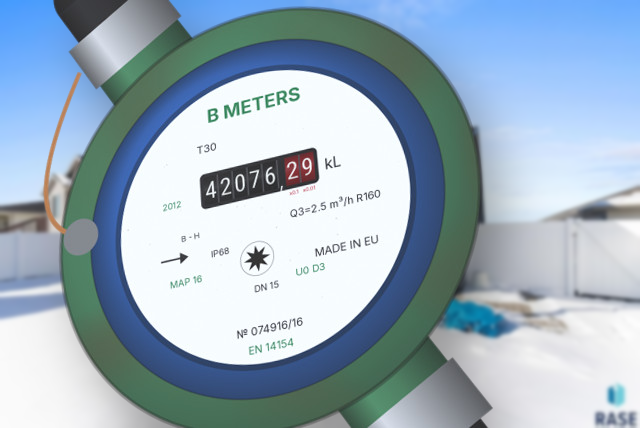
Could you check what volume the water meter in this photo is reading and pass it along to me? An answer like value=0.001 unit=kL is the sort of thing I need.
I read value=42076.29 unit=kL
